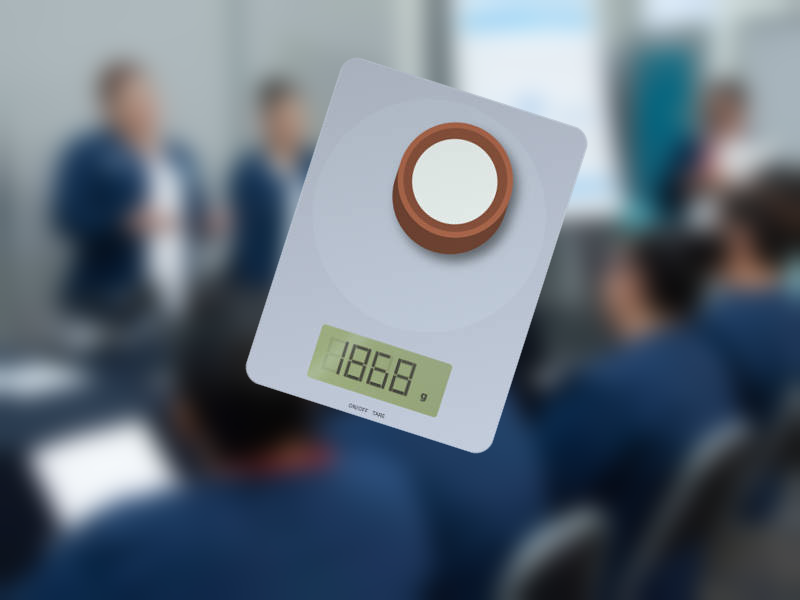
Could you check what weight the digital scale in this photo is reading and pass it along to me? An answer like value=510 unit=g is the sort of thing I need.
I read value=1868 unit=g
